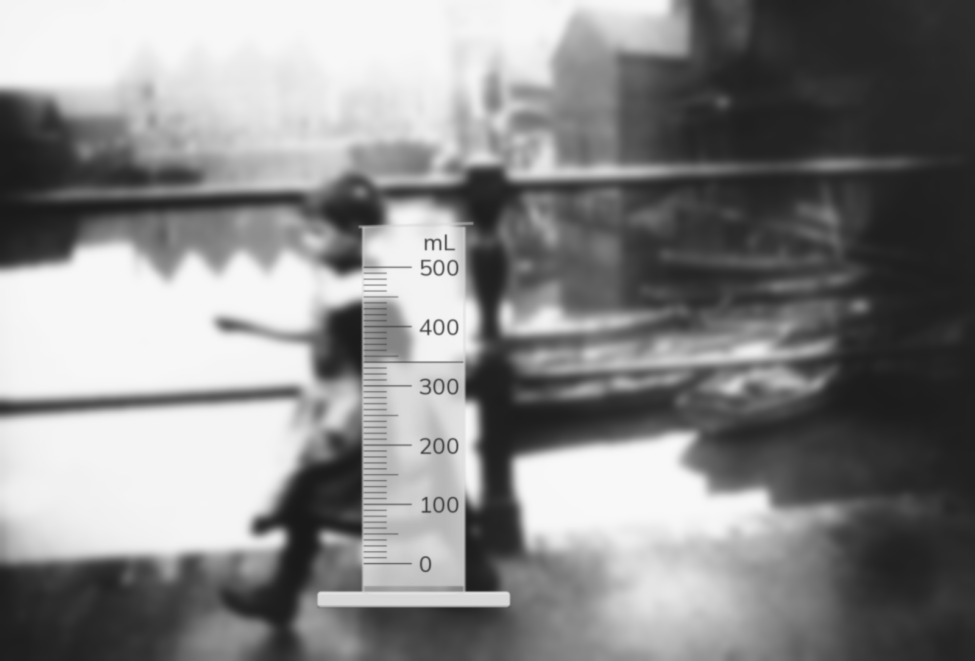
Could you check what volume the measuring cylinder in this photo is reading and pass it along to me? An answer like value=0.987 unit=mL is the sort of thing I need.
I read value=340 unit=mL
